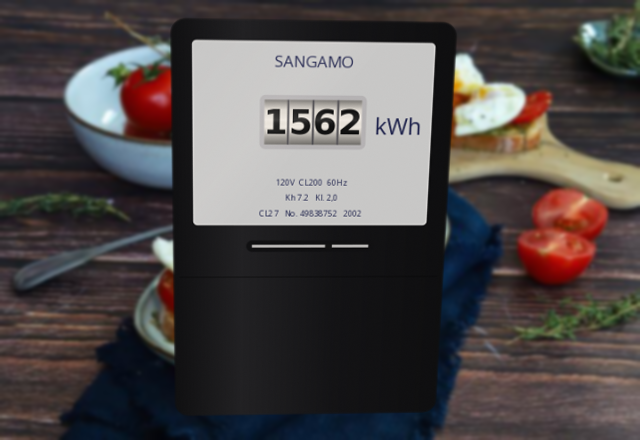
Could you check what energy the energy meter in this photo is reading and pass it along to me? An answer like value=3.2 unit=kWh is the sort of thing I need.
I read value=1562 unit=kWh
